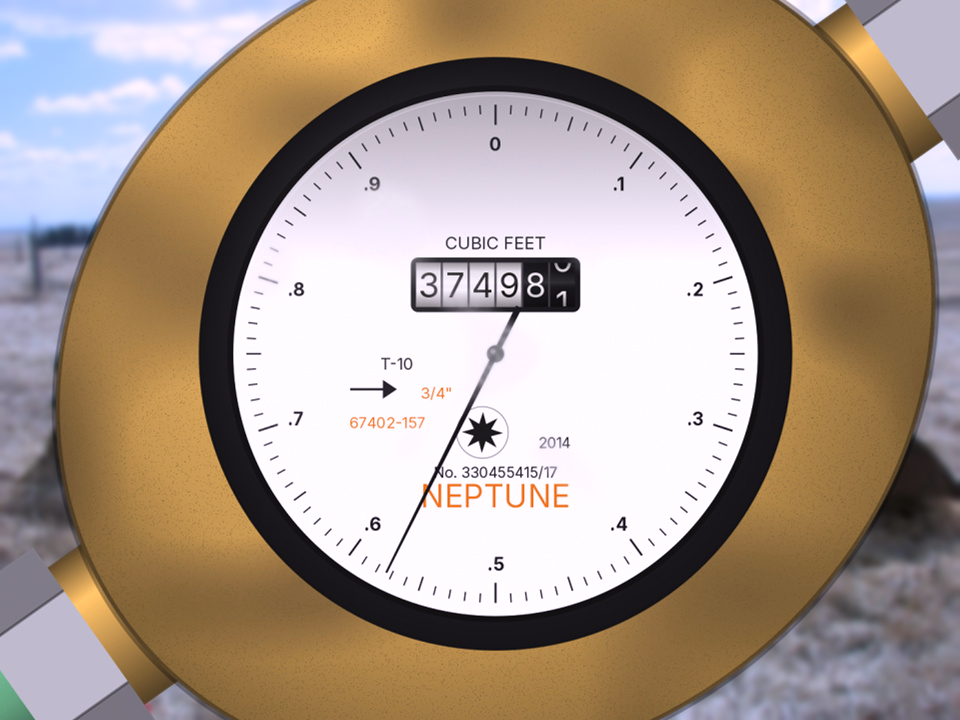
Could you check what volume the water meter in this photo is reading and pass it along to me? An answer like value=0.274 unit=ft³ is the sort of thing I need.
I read value=374980.57 unit=ft³
